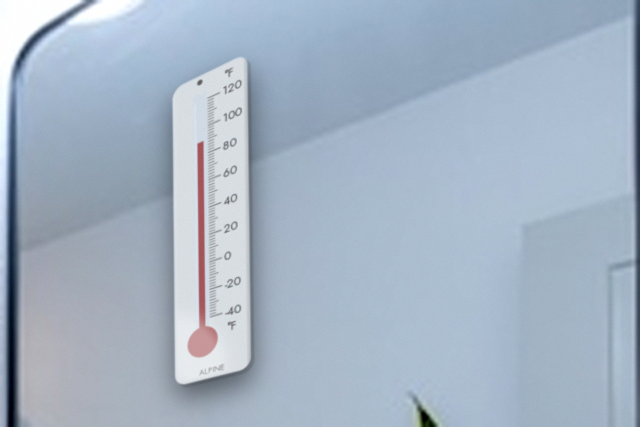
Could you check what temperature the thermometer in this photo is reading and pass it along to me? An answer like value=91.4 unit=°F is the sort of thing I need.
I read value=90 unit=°F
